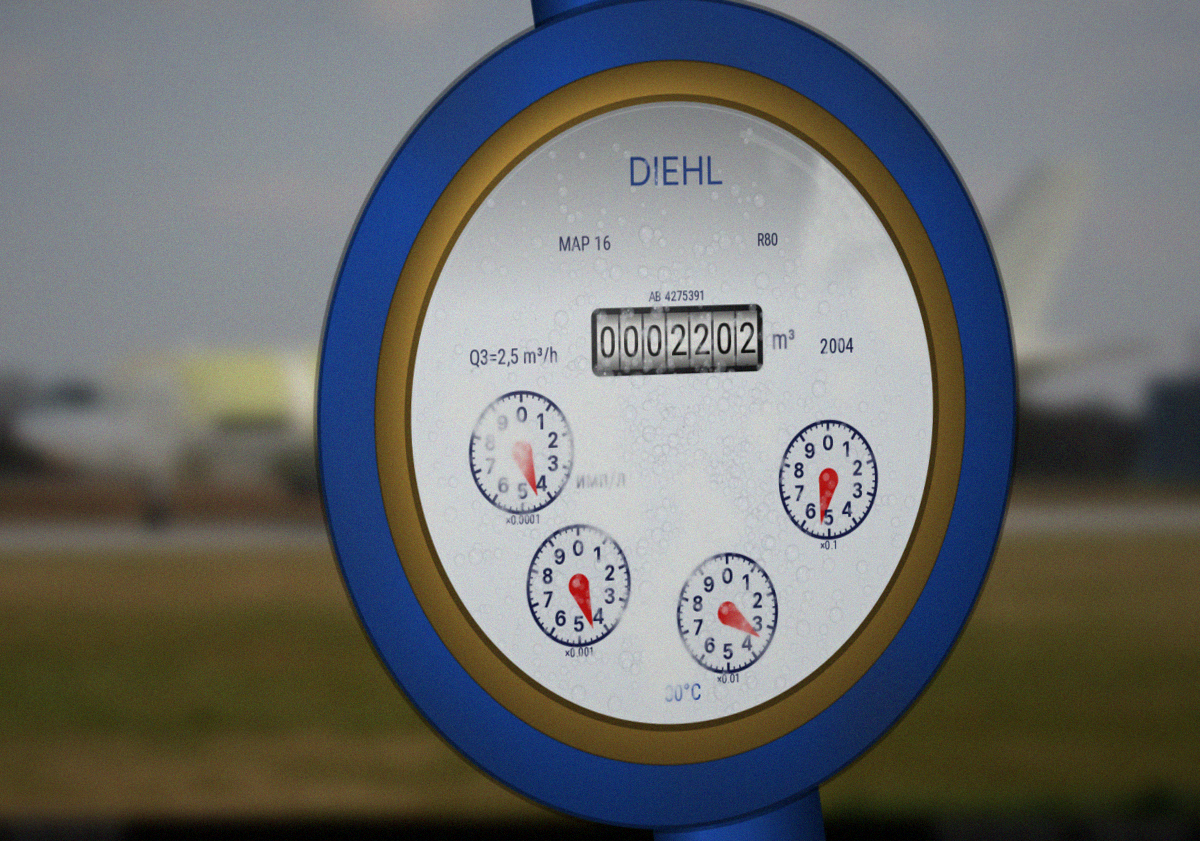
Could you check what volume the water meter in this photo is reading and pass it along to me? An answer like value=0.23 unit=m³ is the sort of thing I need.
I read value=2202.5344 unit=m³
